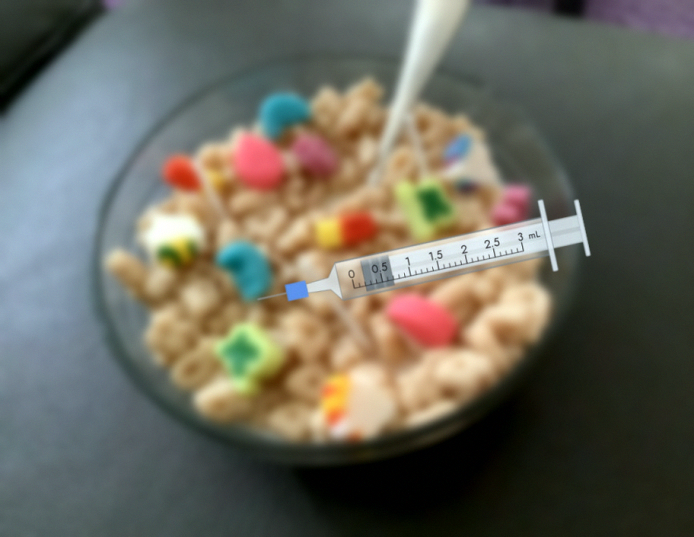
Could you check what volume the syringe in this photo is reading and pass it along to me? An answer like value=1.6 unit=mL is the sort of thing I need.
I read value=0.2 unit=mL
